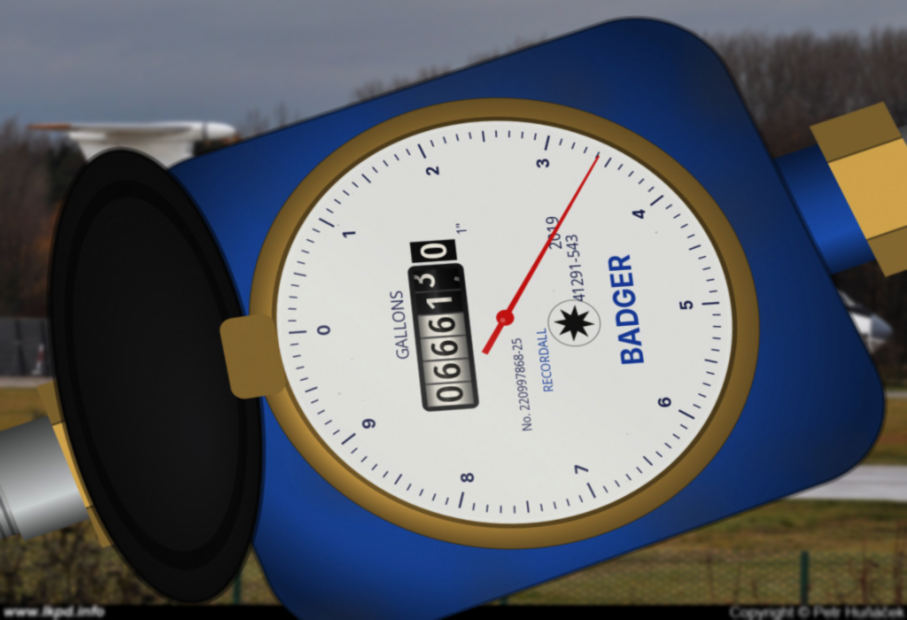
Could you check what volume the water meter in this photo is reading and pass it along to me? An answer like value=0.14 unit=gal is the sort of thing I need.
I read value=666133.4 unit=gal
